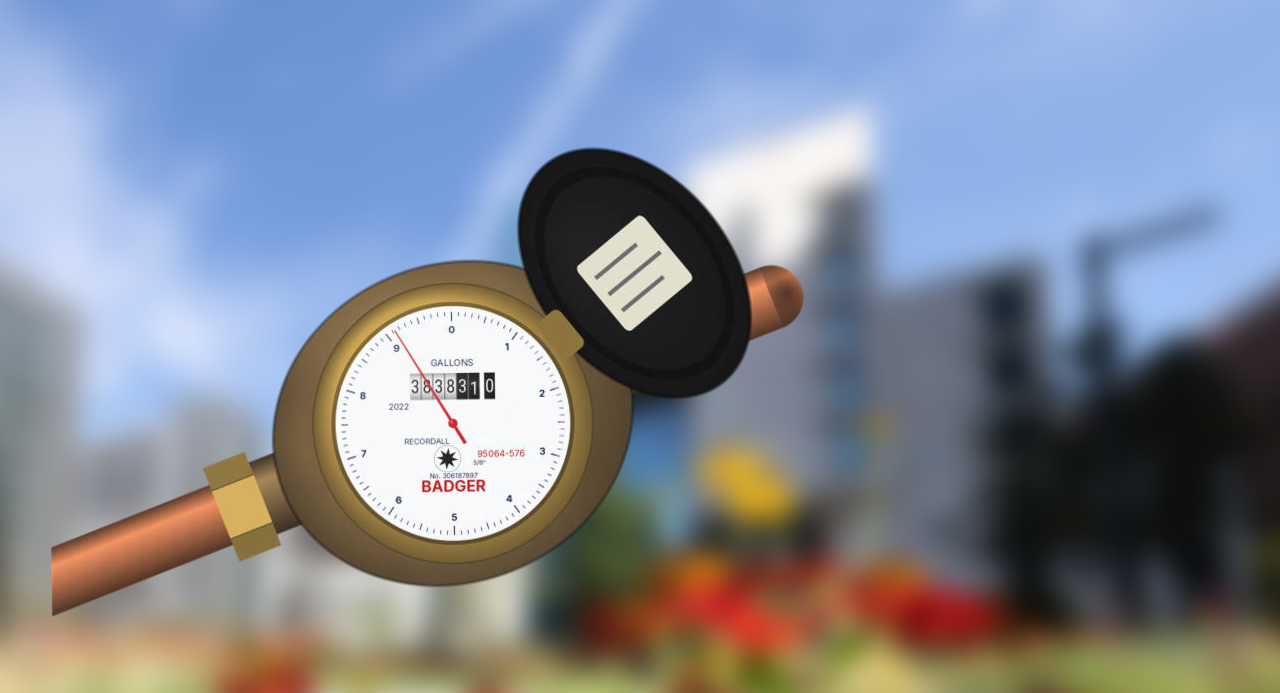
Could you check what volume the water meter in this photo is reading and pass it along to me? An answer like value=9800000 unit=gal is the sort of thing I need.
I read value=3838309.1 unit=gal
